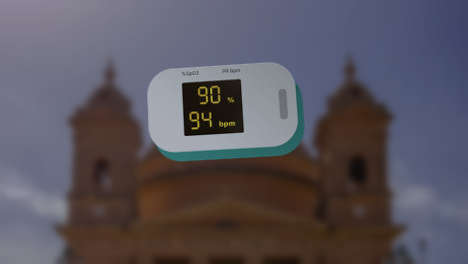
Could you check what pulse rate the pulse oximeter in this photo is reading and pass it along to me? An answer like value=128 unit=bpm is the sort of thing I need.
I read value=94 unit=bpm
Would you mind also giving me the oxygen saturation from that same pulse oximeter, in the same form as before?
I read value=90 unit=%
